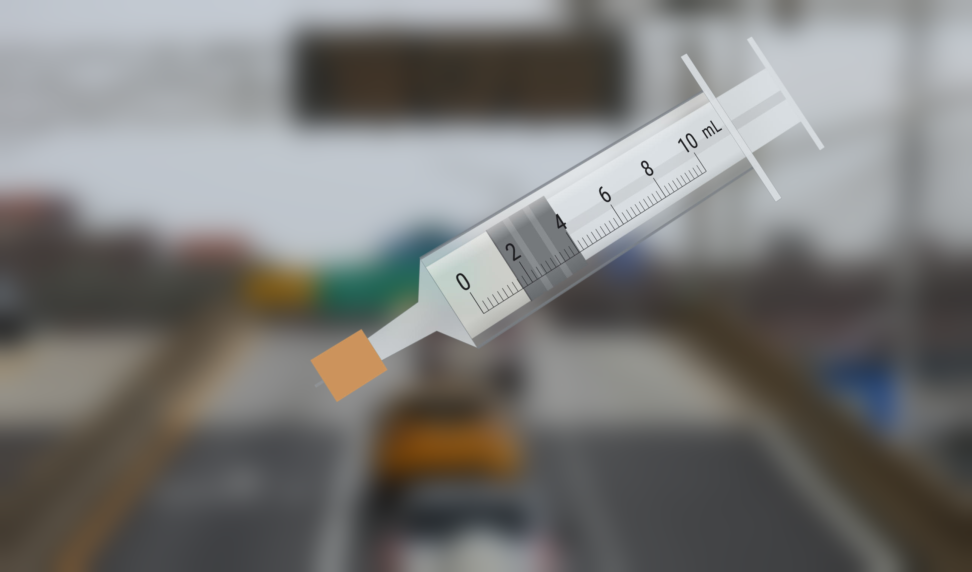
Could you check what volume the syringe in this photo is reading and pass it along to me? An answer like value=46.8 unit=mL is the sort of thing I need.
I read value=1.6 unit=mL
